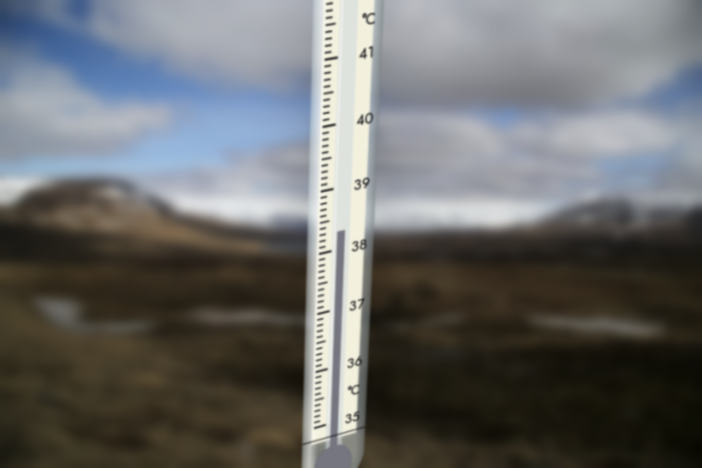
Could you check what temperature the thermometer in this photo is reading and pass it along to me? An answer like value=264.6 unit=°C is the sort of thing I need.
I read value=38.3 unit=°C
